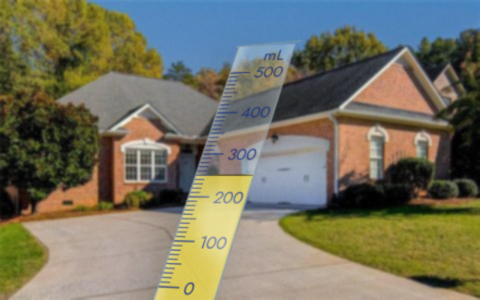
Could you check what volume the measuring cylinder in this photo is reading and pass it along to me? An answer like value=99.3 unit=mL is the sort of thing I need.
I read value=250 unit=mL
